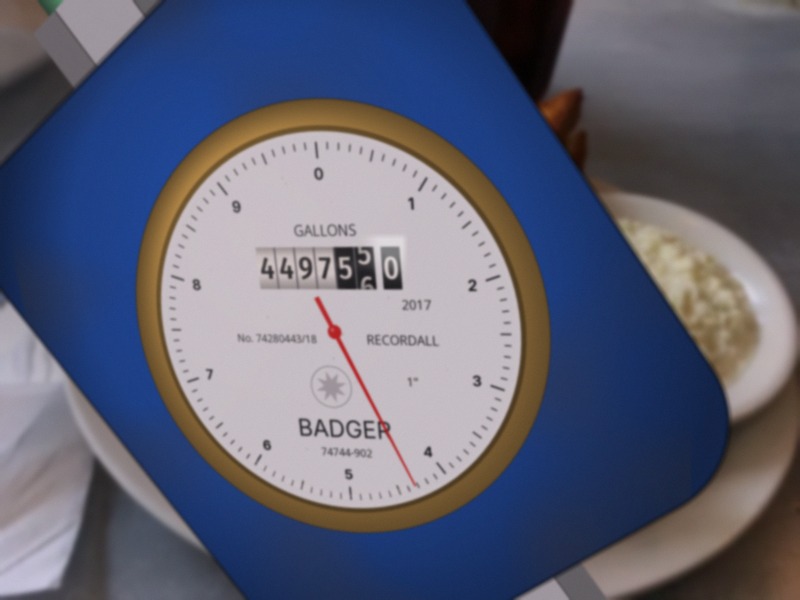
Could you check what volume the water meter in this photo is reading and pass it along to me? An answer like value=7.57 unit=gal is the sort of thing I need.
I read value=4497554.3 unit=gal
